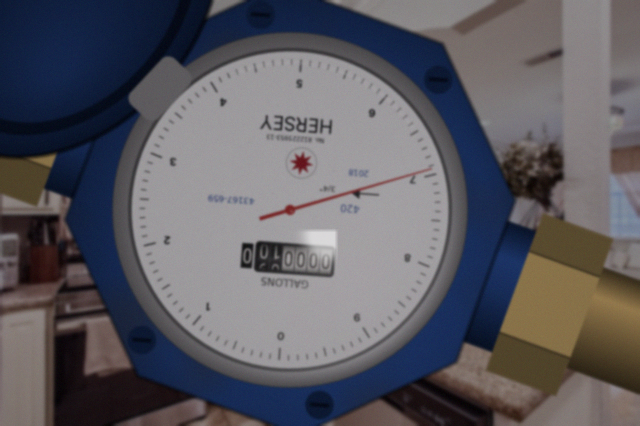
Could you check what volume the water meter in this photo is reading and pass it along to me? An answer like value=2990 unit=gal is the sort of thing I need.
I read value=96.9 unit=gal
